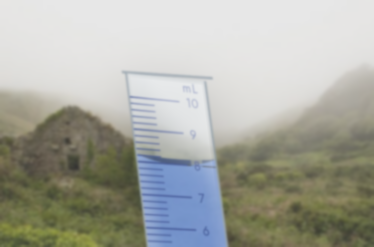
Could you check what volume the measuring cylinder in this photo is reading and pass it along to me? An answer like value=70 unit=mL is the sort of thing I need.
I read value=8 unit=mL
